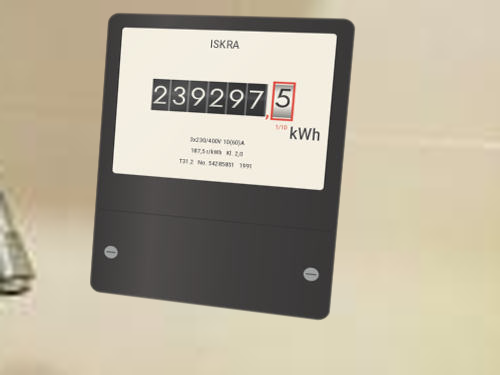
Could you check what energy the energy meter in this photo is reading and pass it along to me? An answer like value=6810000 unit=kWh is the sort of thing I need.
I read value=239297.5 unit=kWh
